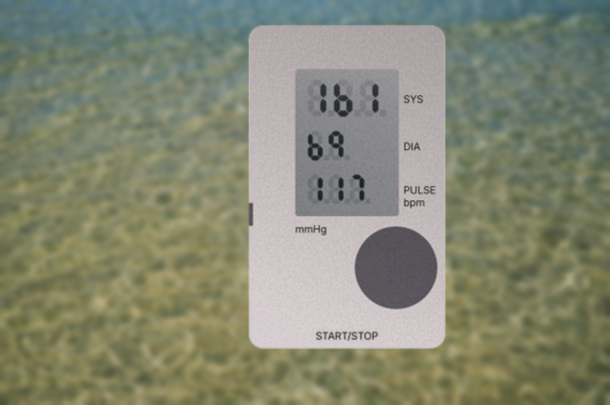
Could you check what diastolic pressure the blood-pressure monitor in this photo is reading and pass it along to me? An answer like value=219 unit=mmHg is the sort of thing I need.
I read value=69 unit=mmHg
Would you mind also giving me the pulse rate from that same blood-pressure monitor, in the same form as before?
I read value=117 unit=bpm
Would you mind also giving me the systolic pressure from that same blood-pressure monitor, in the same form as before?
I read value=161 unit=mmHg
